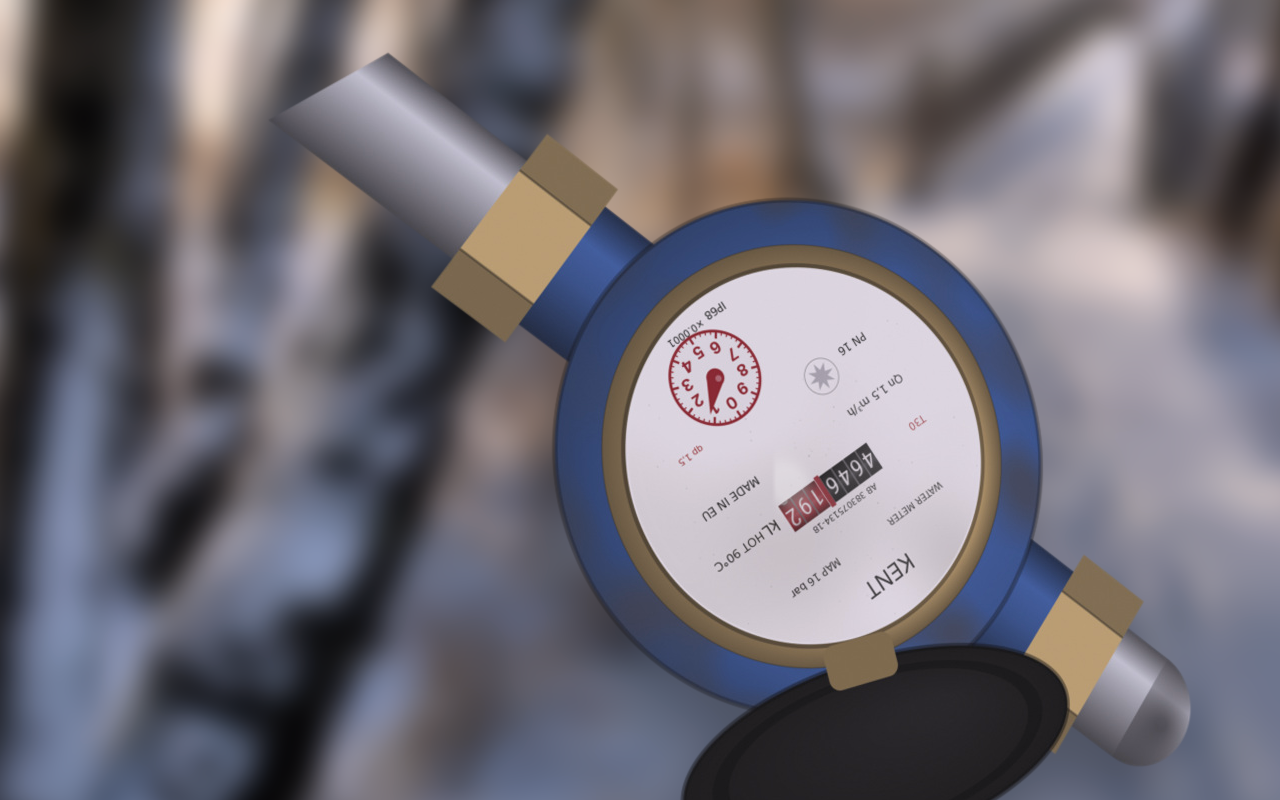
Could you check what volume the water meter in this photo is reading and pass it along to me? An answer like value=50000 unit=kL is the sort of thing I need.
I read value=4646.1921 unit=kL
